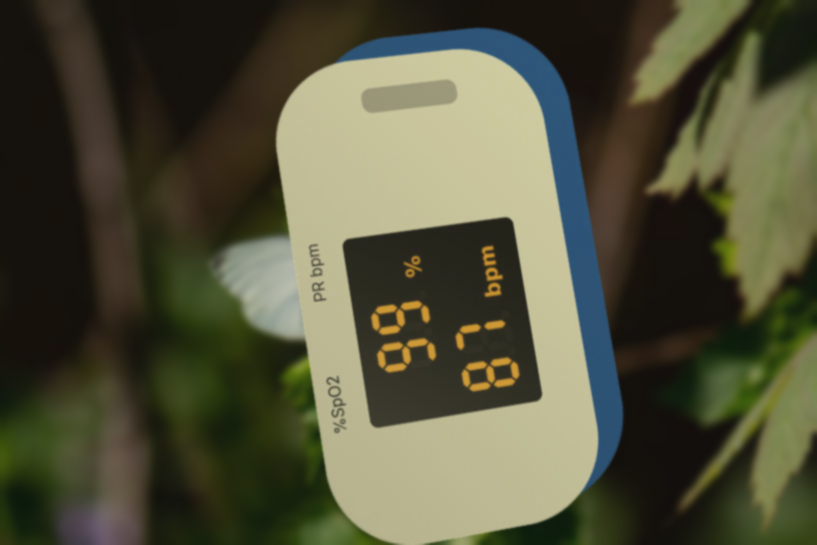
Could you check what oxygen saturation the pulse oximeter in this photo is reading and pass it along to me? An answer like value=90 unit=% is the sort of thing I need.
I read value=99 unit=%
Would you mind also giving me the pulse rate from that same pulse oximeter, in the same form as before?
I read value=87 unit=bpm
